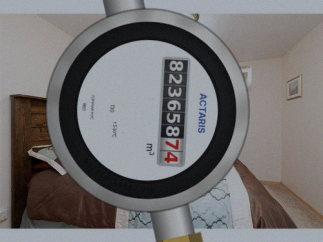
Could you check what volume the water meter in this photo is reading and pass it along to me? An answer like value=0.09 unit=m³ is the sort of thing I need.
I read value=823658.74 unit=m³
